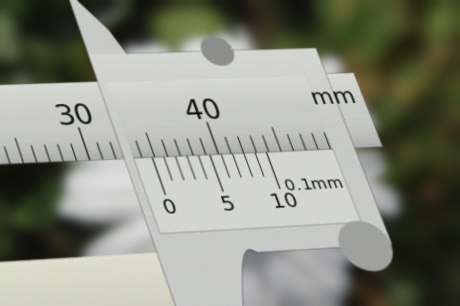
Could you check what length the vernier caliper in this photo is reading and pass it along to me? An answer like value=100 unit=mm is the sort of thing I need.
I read value=34.8 unit=mm
